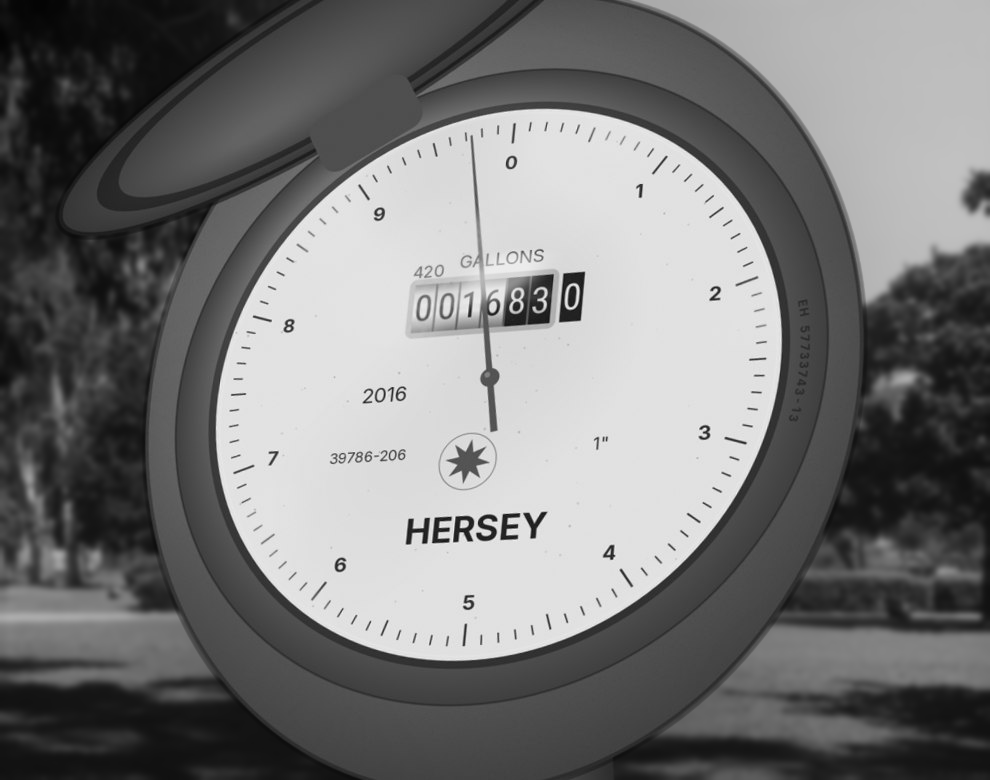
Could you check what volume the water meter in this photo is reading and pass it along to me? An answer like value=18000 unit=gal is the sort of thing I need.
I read value=16829.7 unit=gal
